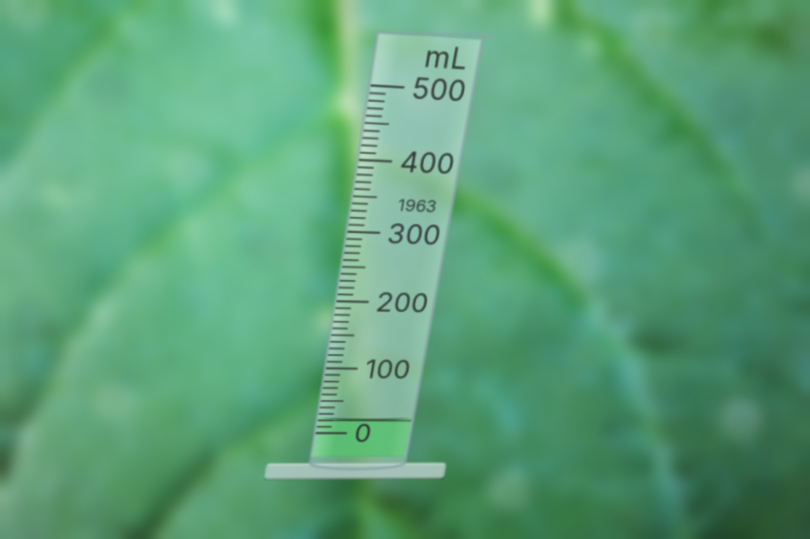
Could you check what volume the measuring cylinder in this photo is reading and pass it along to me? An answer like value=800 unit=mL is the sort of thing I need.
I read value=20 unit=mL
